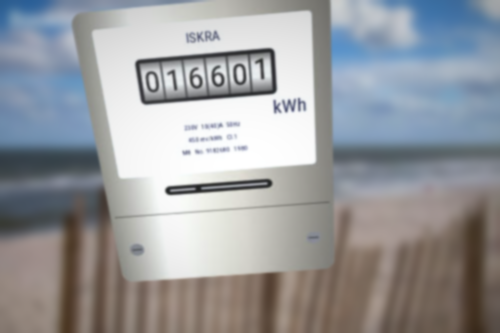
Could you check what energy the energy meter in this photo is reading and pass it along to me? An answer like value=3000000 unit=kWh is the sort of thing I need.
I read value=16601 unit=kWh
